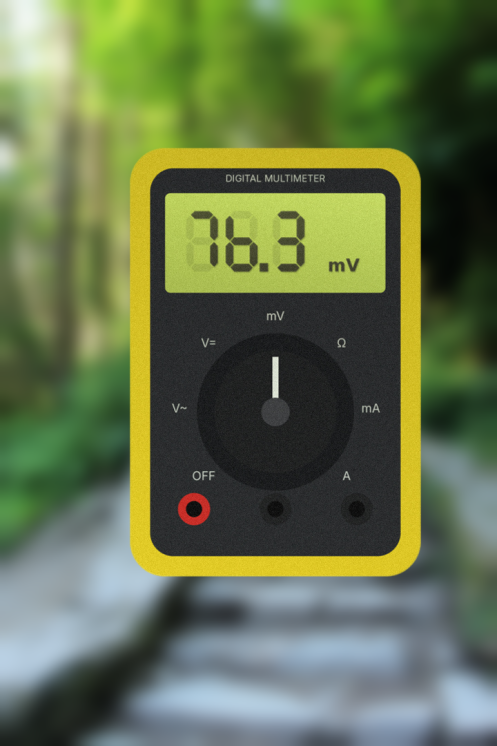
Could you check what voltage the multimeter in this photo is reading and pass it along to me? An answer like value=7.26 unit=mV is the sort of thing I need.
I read value=76.3 unit=mV
